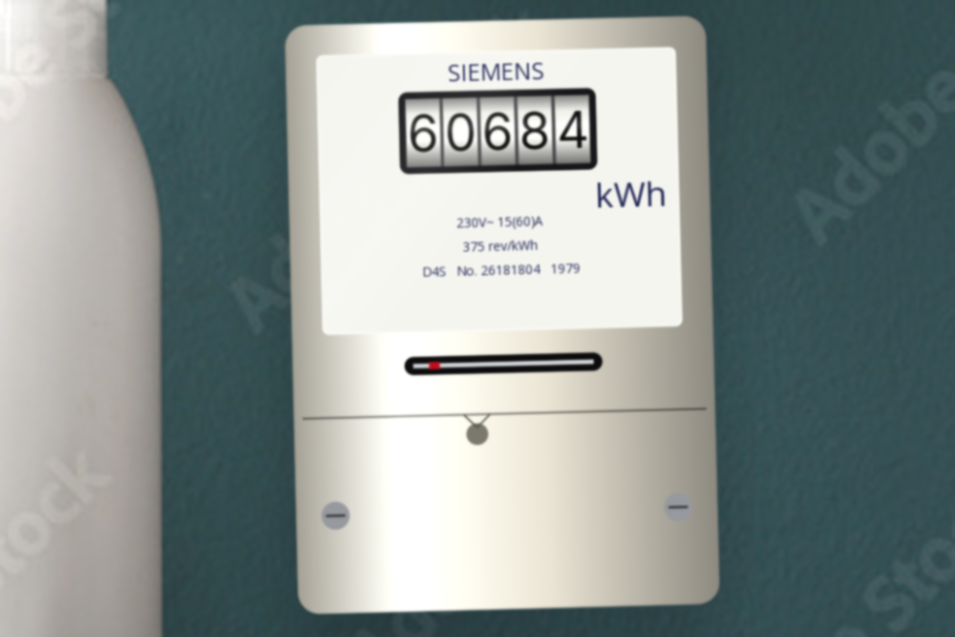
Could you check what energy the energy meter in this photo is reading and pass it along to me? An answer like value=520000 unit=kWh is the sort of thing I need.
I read value=60684 unit=kWh
